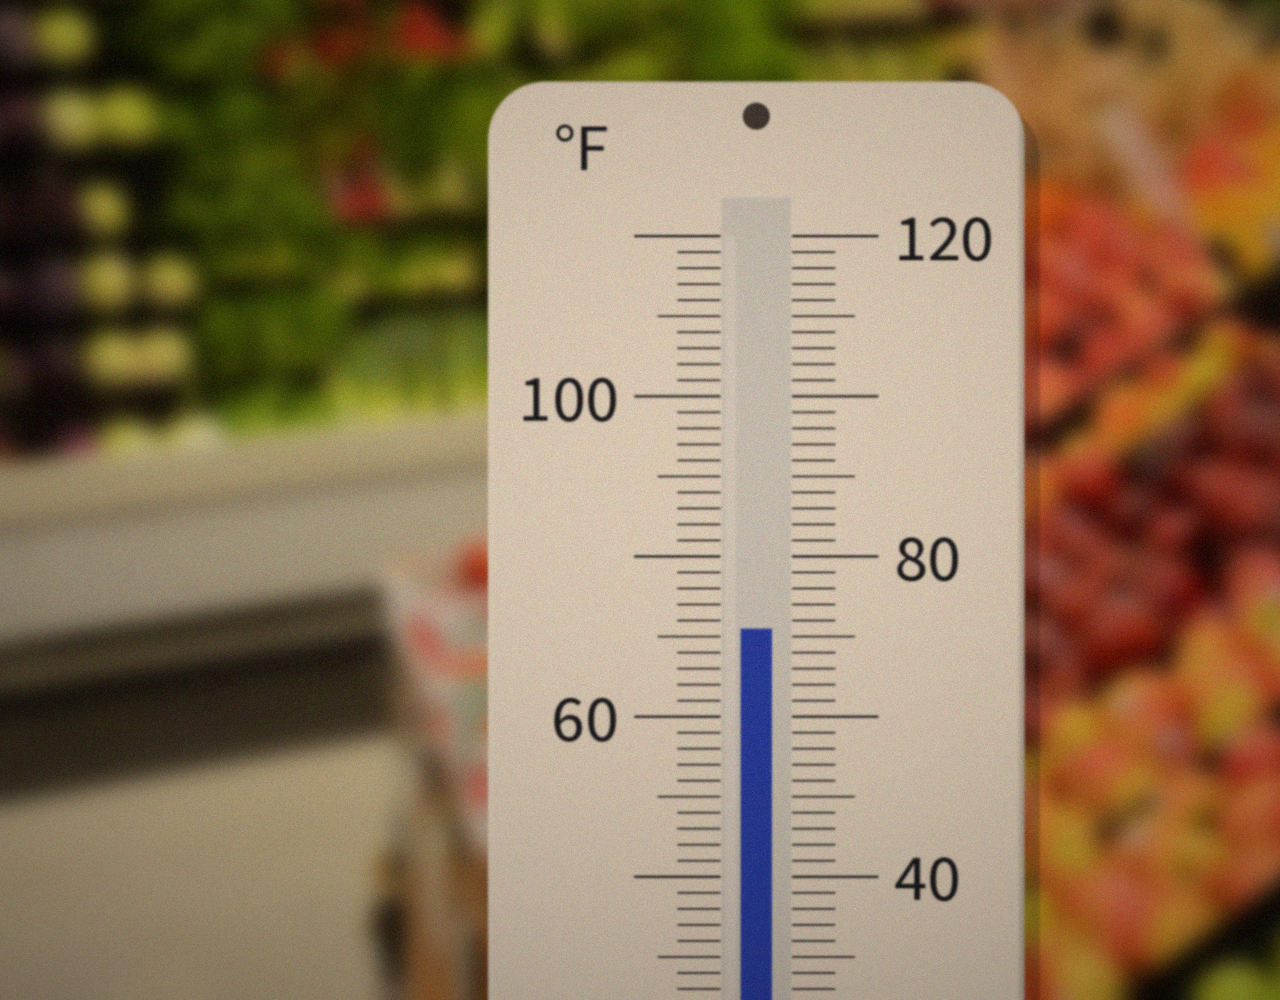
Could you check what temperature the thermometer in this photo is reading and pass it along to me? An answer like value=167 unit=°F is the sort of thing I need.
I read value=71 unit=°F
